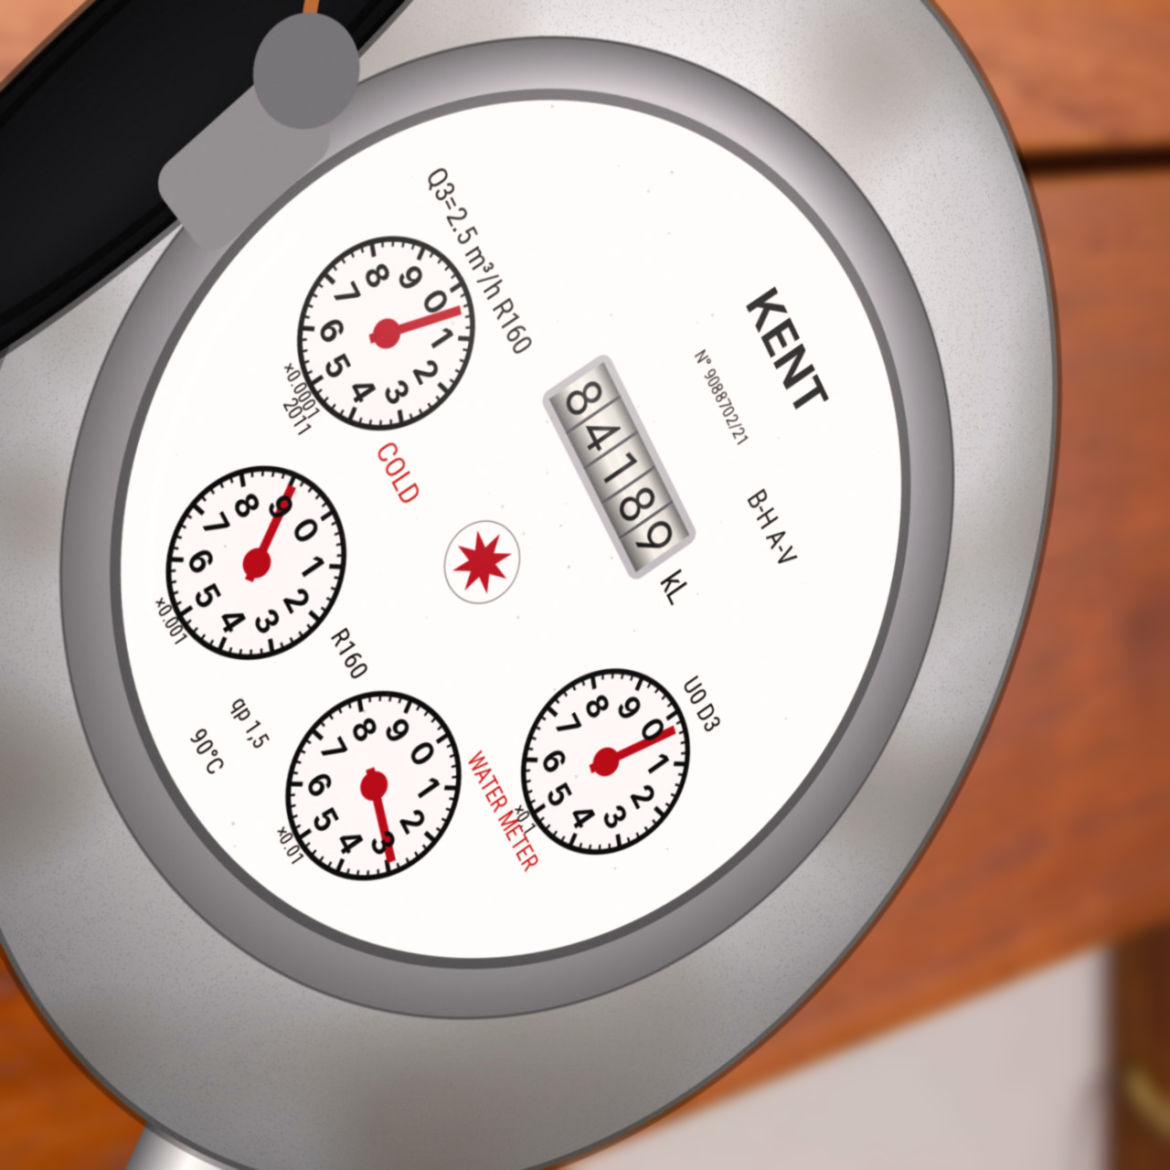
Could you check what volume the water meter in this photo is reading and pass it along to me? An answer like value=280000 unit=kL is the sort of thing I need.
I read value=84189.0290 unit=kL
